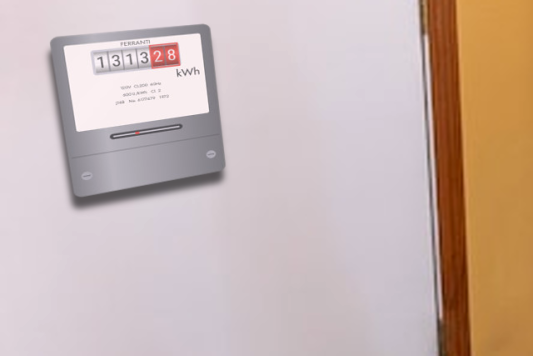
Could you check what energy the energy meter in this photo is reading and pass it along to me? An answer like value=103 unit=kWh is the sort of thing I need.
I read value=1313.28 unit=kWh
